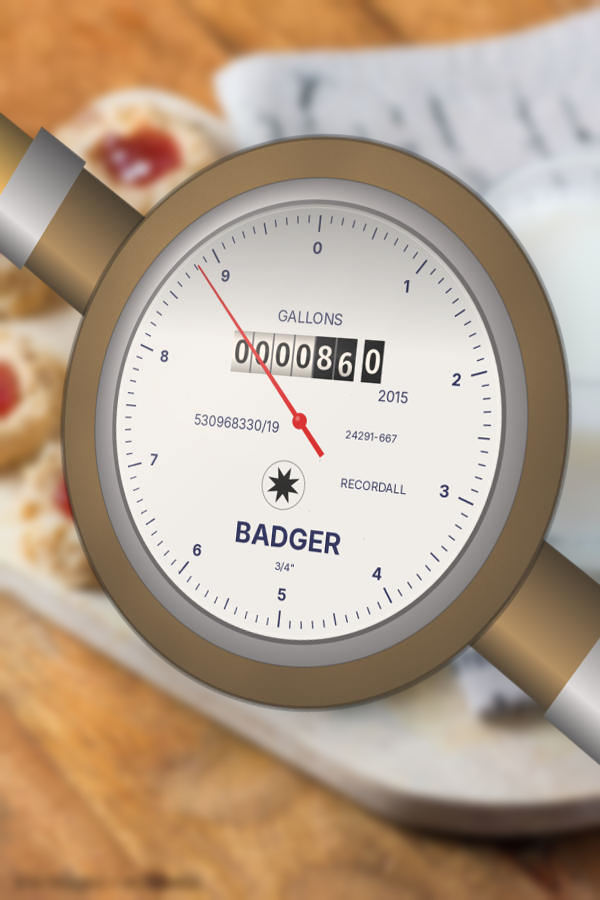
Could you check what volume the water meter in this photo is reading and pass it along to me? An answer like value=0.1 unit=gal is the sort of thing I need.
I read value=858.8 unit=gal
